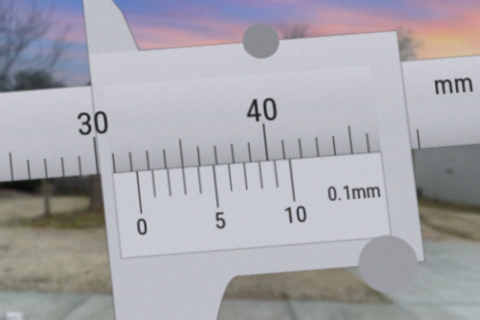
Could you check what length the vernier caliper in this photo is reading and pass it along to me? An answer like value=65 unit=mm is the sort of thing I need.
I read value=32.3 unit=mm
